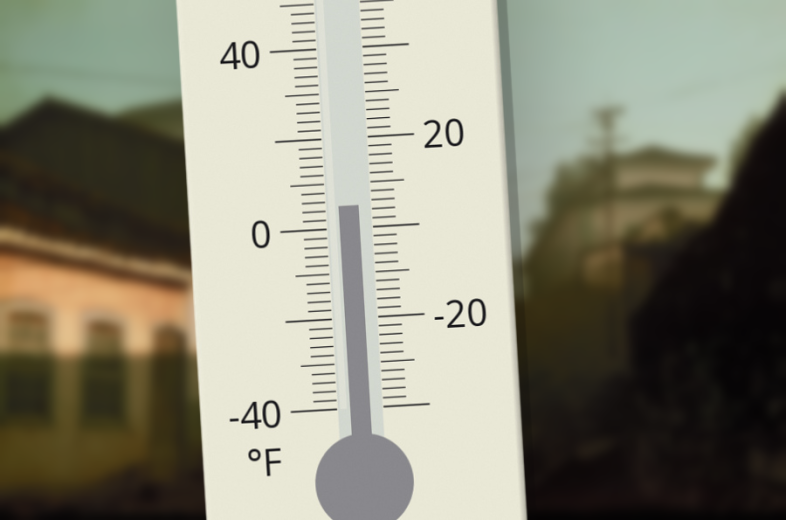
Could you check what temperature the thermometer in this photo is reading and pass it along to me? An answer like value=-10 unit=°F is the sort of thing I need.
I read value=5 unit=°F
